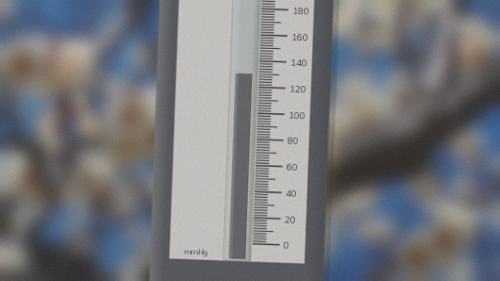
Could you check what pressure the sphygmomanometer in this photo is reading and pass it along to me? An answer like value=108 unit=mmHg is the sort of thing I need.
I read value=130 unit=mmHg
